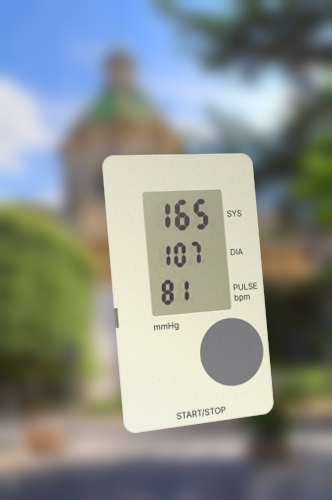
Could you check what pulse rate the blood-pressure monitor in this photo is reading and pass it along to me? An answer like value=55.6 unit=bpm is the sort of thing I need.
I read value=81 unit=bpm
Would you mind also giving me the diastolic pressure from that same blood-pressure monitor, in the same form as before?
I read value=107 unit=mmHg
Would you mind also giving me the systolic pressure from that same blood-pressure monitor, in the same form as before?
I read value=165 unit=mmHg
